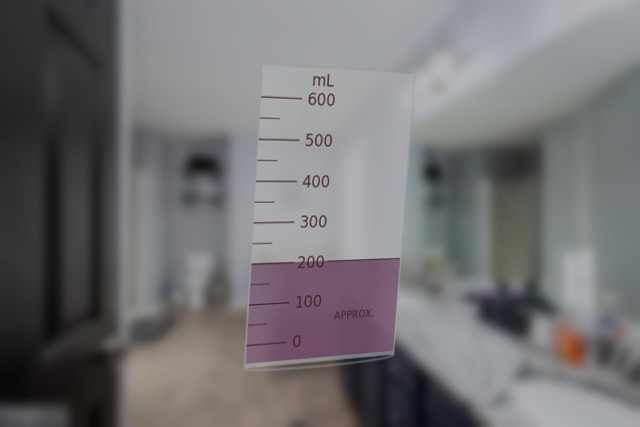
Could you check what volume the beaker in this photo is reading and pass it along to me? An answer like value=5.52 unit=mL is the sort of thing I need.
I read value=200 unit=mL
